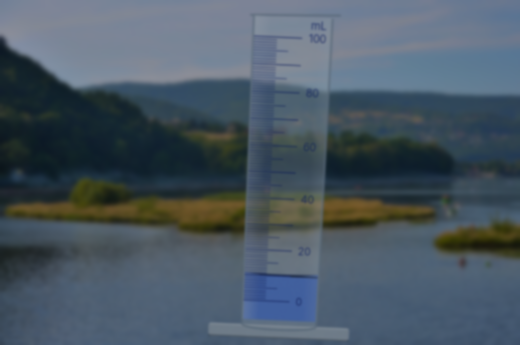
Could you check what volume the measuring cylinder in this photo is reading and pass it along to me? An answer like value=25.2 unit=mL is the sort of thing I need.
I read value=10 unit=mL
